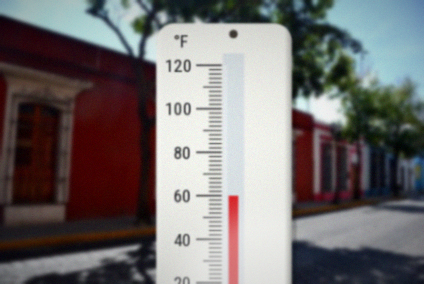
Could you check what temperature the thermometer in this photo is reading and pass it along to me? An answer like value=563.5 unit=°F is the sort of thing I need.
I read value=60 unit=°F
